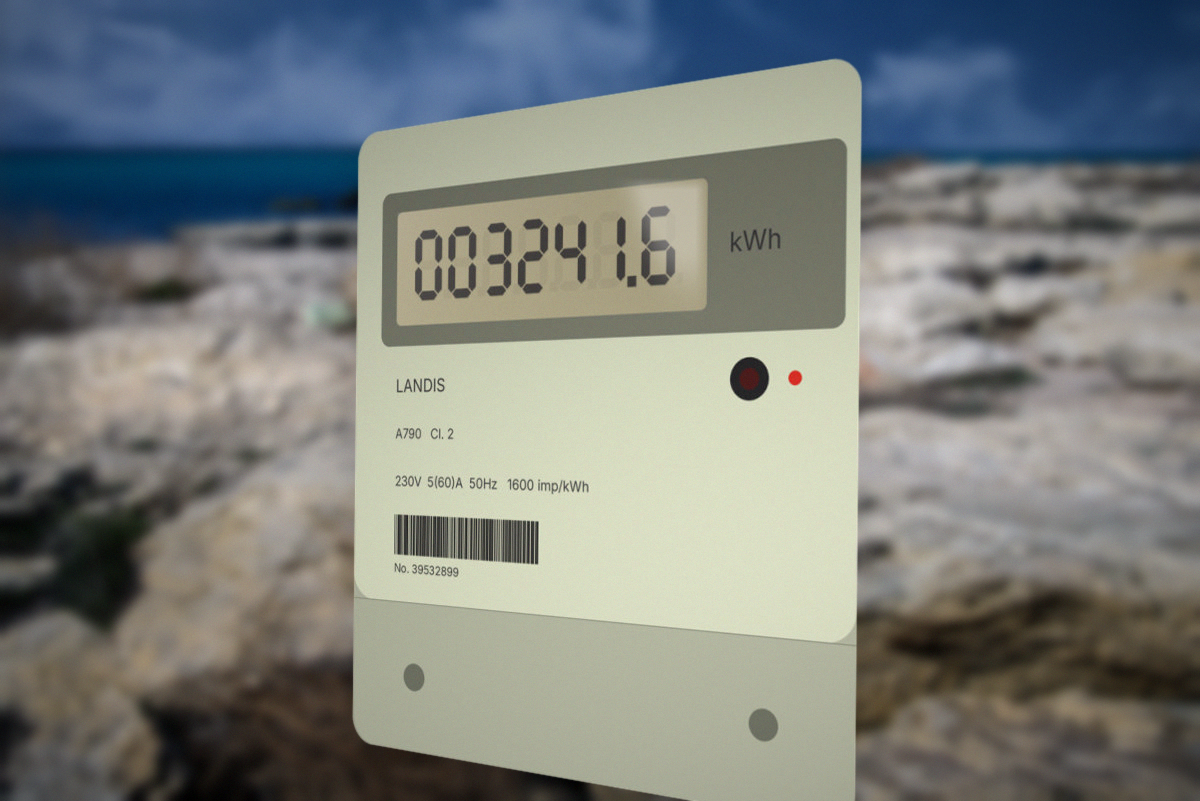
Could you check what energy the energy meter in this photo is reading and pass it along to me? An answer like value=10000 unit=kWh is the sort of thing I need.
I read value=3241.6 unit=kWh
